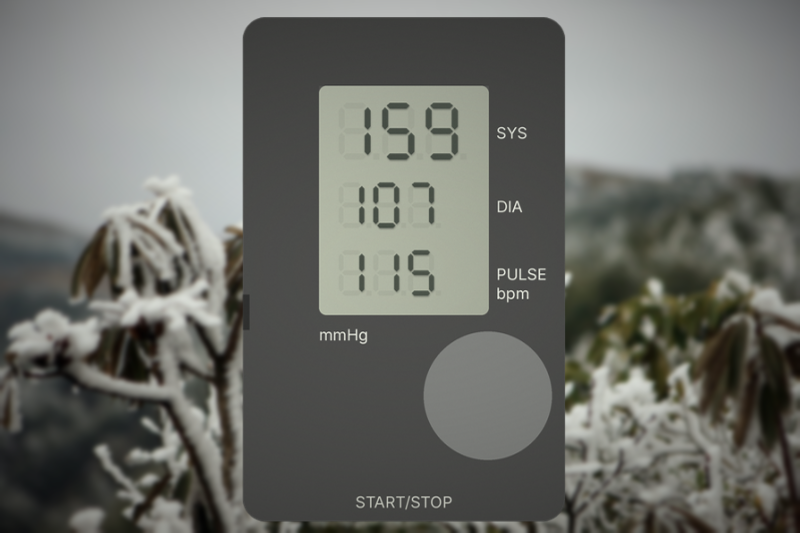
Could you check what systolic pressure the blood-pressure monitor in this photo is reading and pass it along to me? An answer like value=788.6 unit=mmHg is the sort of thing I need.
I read value=159 unit=mmHg
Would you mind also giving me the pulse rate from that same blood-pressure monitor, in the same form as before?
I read value=115 unit=bpm
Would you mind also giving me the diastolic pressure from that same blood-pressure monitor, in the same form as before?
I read value=107 unit=mmHg
